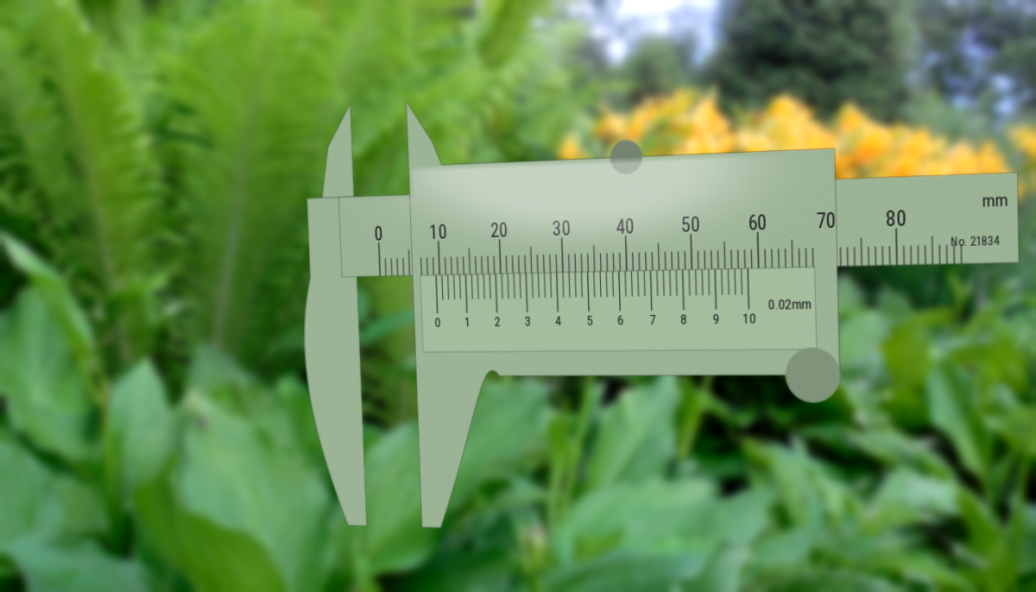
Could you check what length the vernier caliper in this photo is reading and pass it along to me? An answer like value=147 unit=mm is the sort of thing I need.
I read value=9.4 unit=mm
